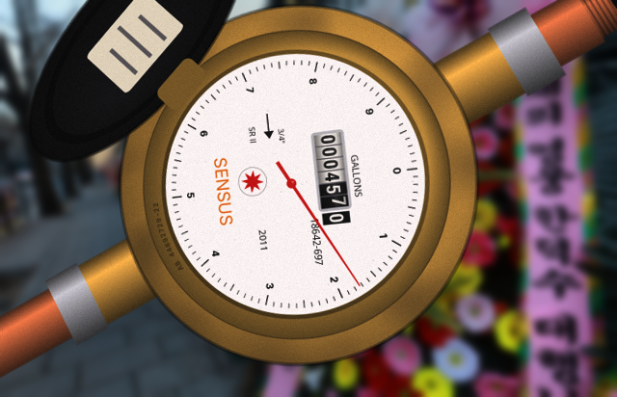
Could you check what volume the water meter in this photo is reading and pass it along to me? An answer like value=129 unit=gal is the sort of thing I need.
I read value=4571.7 unit=gal
